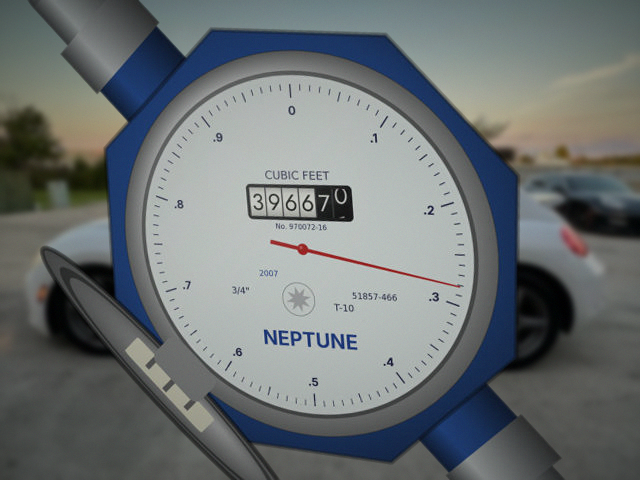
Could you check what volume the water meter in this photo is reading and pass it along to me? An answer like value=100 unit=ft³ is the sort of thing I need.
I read value=396670.28 unit=ft³
